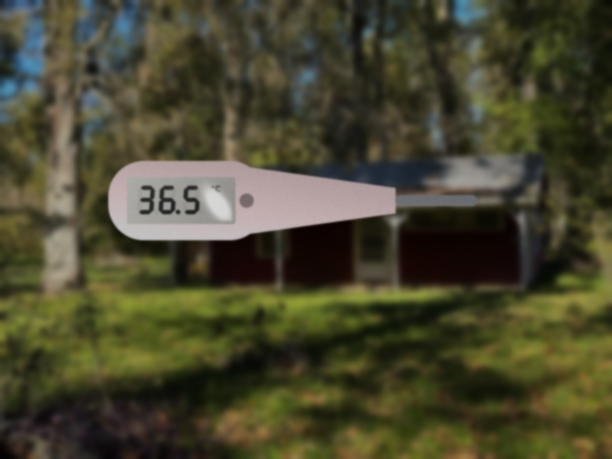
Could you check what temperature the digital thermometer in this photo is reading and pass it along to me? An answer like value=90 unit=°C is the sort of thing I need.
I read value=36.5 unit=°C
